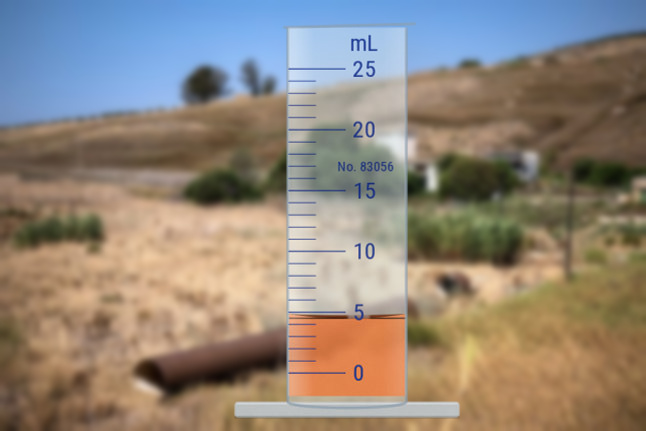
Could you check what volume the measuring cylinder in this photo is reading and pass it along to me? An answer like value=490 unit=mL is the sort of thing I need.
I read value=4.5 unit=mL
